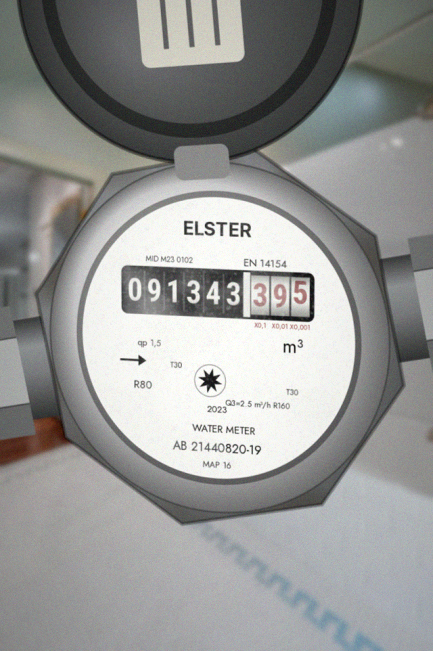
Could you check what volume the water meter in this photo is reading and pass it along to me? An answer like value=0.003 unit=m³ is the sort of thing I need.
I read value=91343.395 unit=m³
